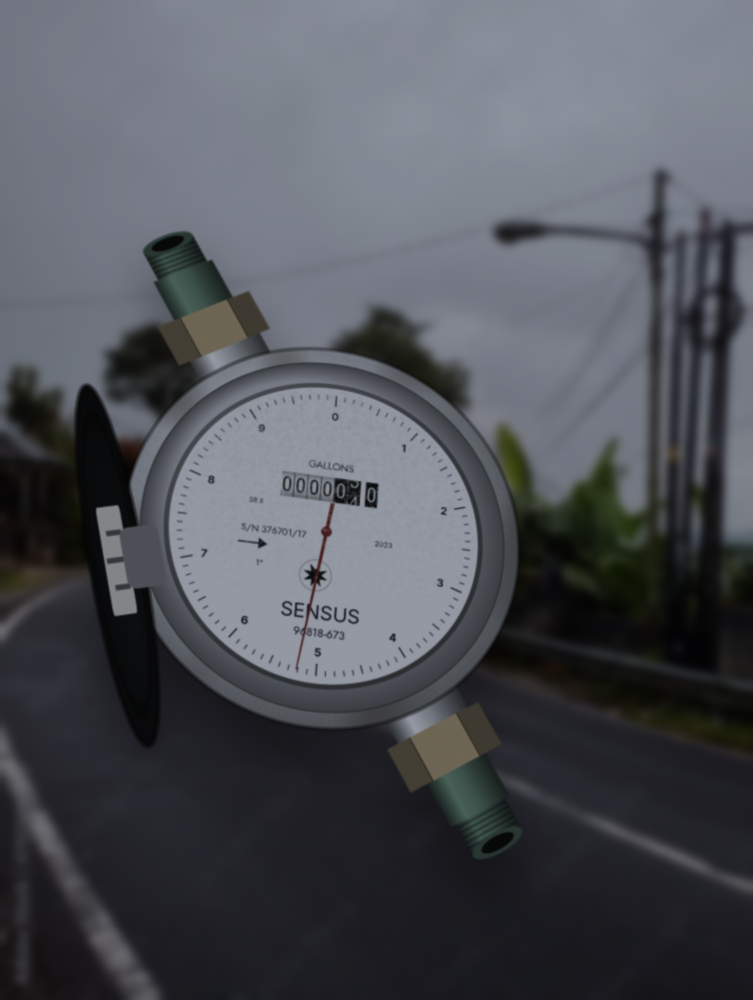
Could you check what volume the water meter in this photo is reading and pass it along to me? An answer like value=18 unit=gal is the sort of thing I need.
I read value=35.2 unit=gal
